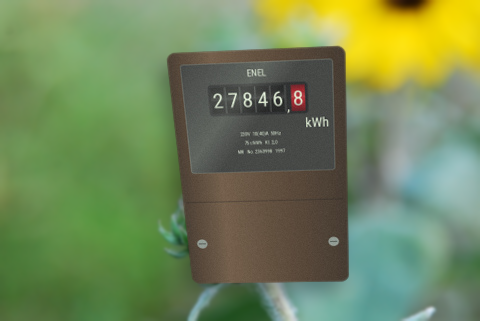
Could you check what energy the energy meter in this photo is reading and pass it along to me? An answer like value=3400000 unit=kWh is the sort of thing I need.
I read value=27846.8 unit=kWh
